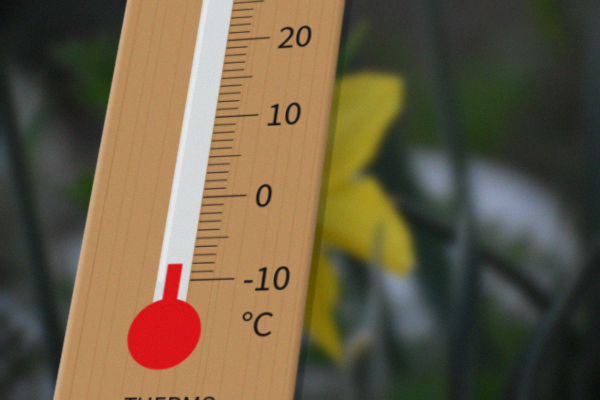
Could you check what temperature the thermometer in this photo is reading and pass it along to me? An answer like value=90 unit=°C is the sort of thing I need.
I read value=-8 unit=°C
